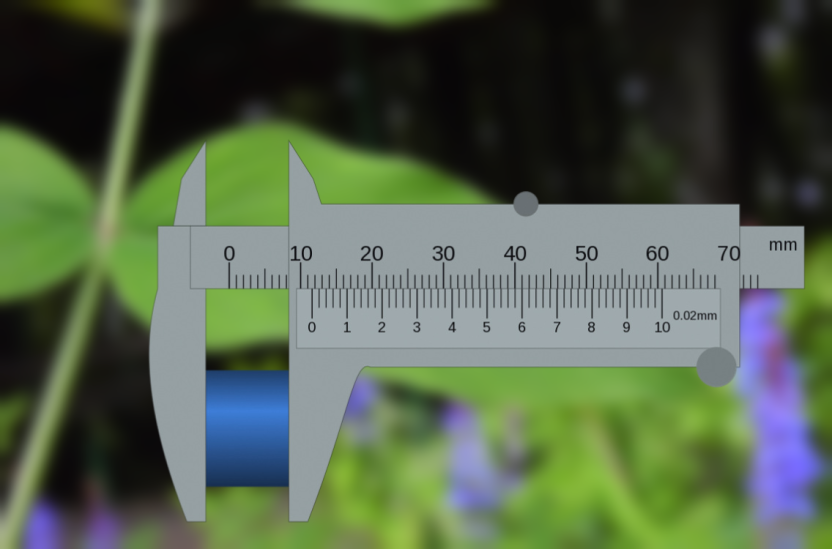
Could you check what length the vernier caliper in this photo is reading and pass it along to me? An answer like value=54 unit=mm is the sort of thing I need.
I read value=11.6 unit=mm
